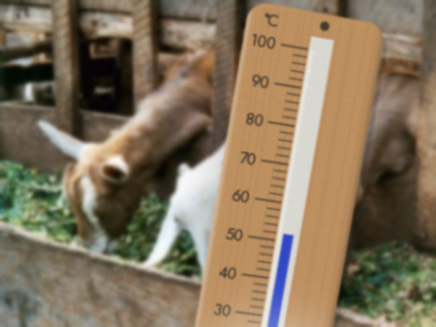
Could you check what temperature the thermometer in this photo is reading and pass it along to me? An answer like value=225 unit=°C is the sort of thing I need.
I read value=52 unit=°C
